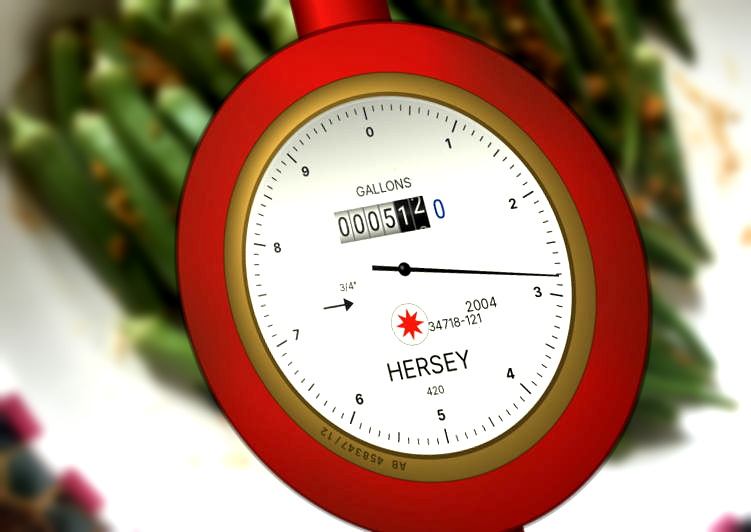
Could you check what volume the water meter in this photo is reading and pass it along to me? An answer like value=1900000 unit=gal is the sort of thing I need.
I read value=5122.8 unit=gal
